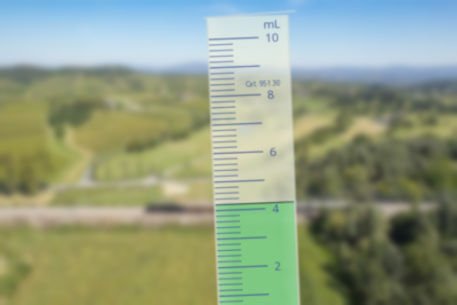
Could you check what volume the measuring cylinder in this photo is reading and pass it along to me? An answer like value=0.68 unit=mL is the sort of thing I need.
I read value=4.2 unit=mL
